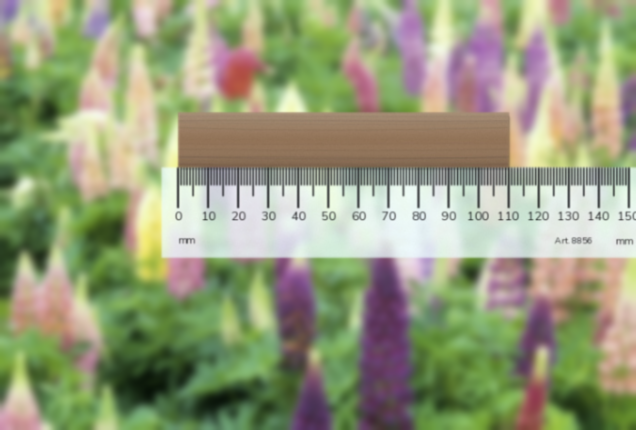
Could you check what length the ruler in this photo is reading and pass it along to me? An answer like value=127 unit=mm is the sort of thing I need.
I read value=110 unit=mm
